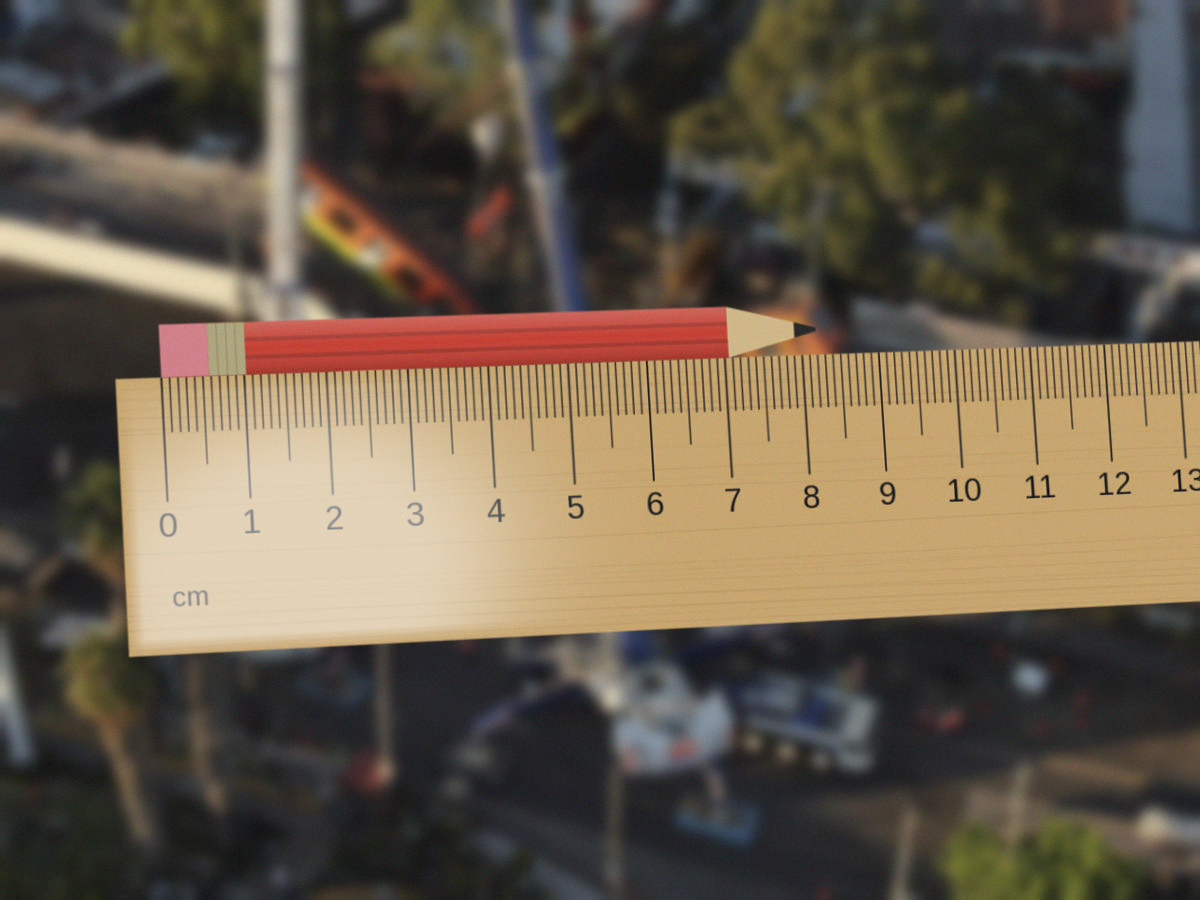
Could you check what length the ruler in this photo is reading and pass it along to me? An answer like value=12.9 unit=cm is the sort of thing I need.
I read value=8.2 unit=cm
